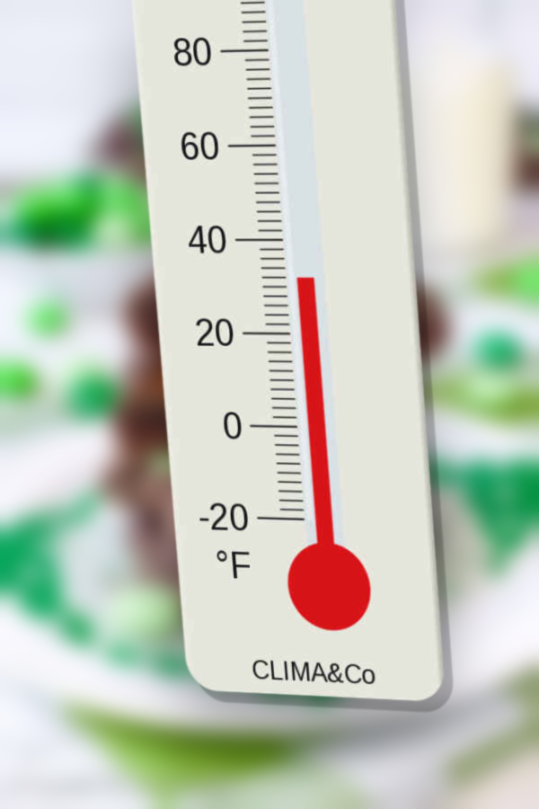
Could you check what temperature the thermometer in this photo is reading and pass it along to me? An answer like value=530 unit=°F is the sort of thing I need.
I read value=32 unit=°F
